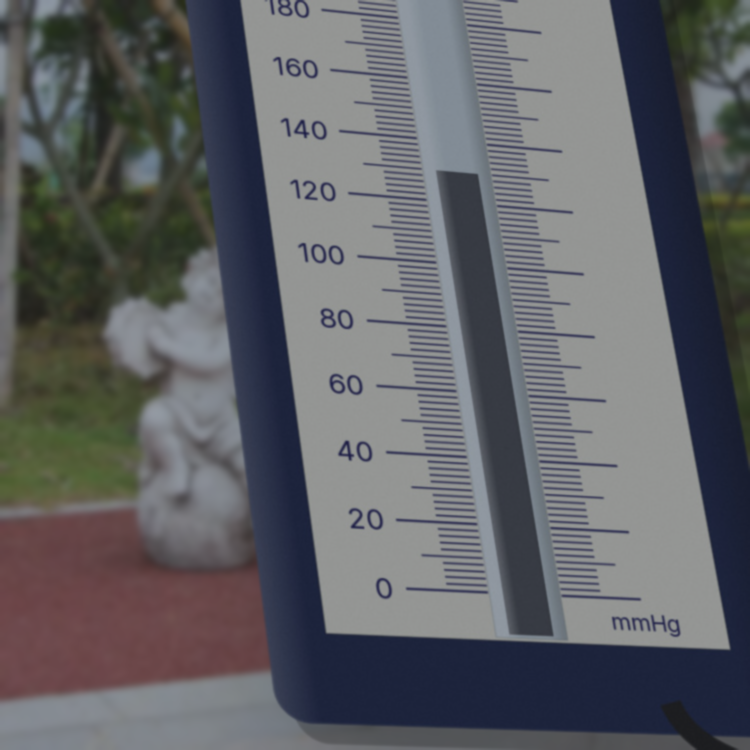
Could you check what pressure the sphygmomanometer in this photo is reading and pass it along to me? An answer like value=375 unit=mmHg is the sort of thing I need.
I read value=130 unit=mmHg
